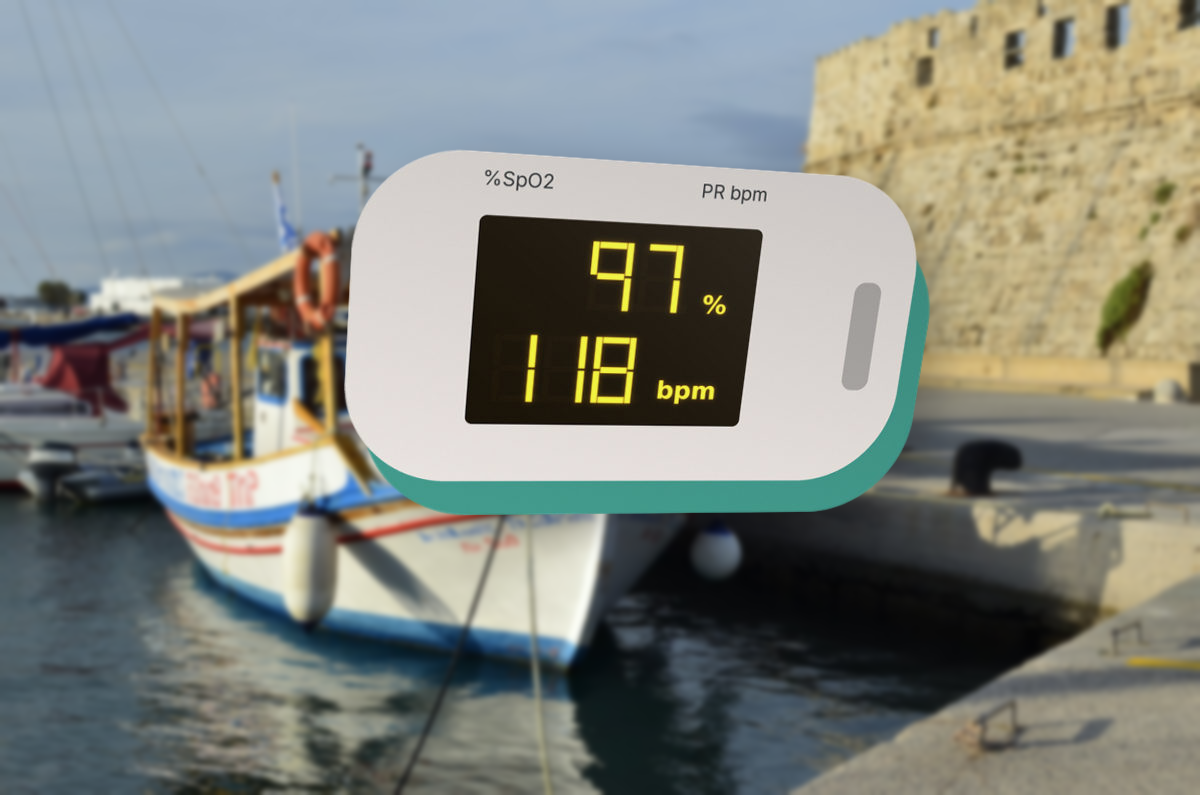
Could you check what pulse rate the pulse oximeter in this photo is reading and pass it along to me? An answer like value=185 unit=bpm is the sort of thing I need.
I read value=118 unit=bpm
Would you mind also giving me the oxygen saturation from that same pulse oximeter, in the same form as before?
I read value=97 unit=%
